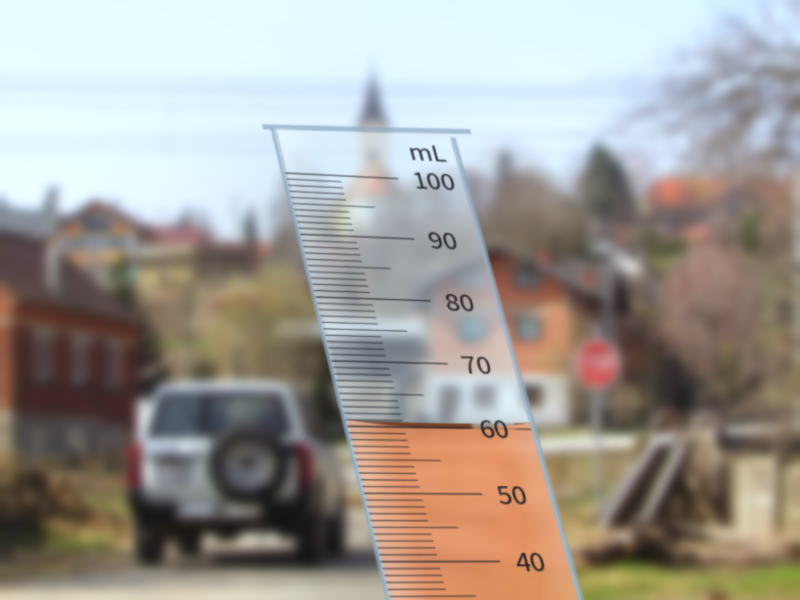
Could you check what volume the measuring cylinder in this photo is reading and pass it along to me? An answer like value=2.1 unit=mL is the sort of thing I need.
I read value=60 unit=mL
